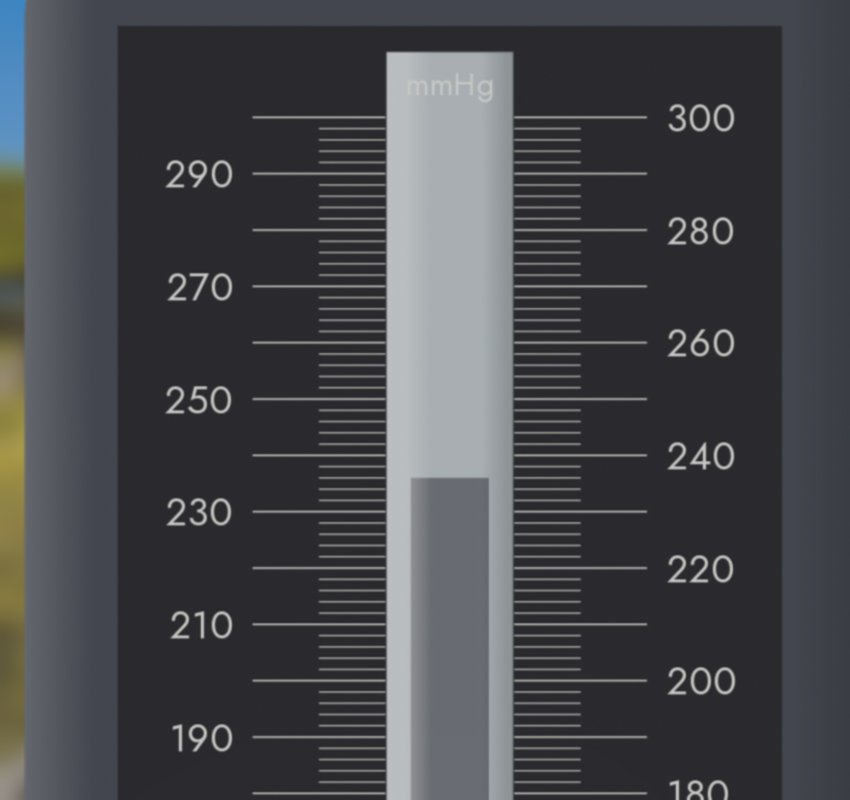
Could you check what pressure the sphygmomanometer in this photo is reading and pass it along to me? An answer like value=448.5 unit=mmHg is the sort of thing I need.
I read value=236 unit=mmHg
